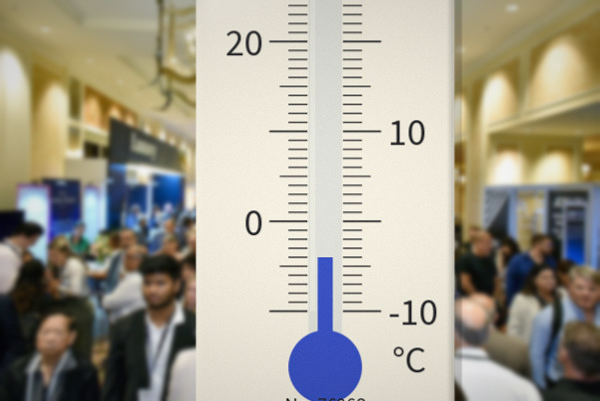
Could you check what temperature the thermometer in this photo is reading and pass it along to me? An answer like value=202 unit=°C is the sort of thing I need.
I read value=-4 unit=°C
